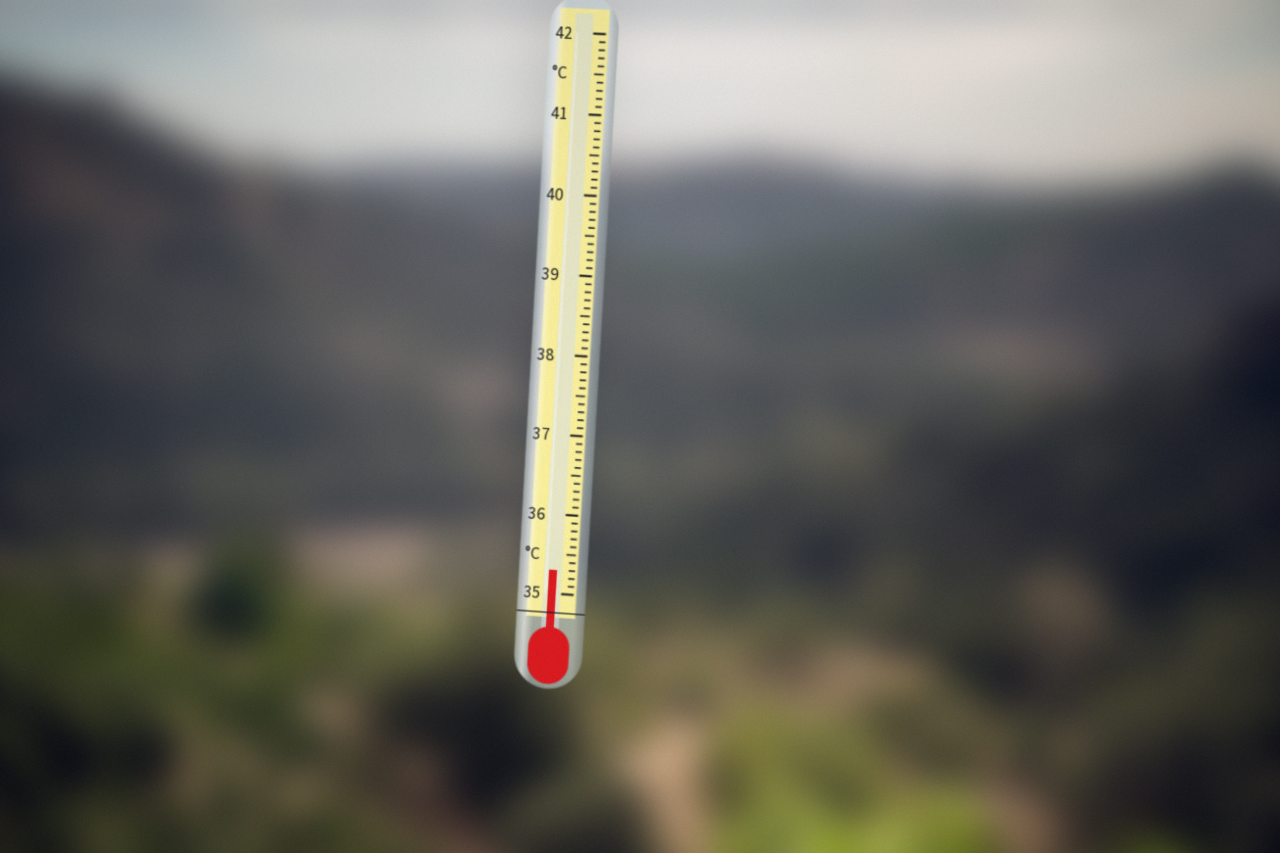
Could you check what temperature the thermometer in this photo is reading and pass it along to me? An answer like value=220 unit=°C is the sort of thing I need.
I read value=35.3 unit=°C
